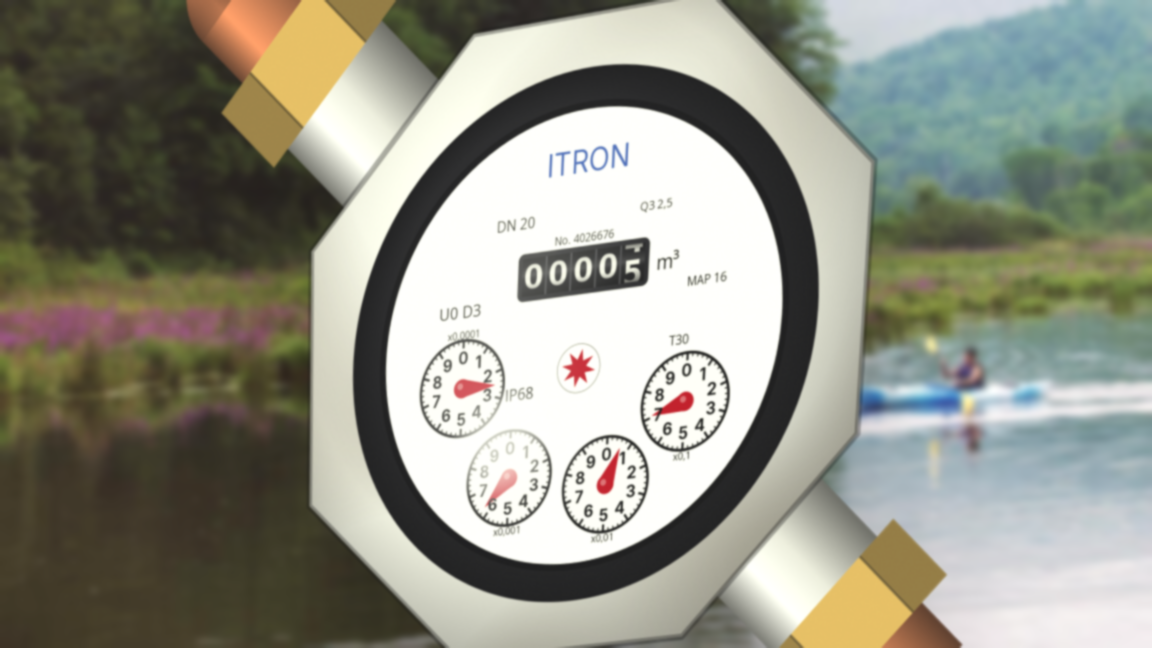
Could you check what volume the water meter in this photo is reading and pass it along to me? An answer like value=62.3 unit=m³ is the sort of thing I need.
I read value=4.7062 unit=m³
